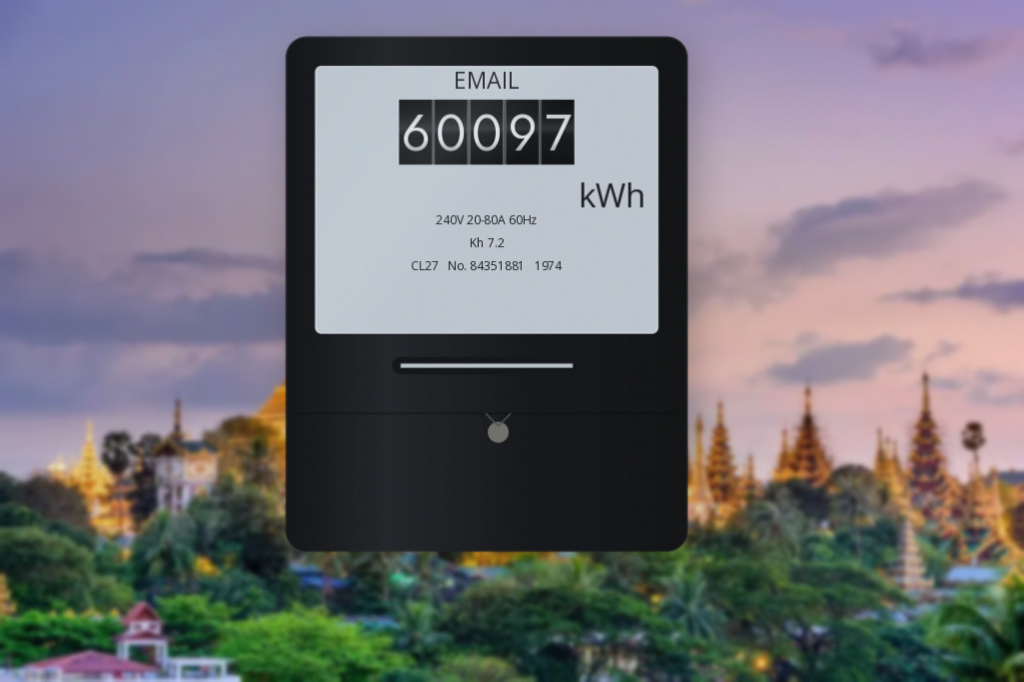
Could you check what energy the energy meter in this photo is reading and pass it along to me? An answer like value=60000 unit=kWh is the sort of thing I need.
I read value=60097 unit=kWh
